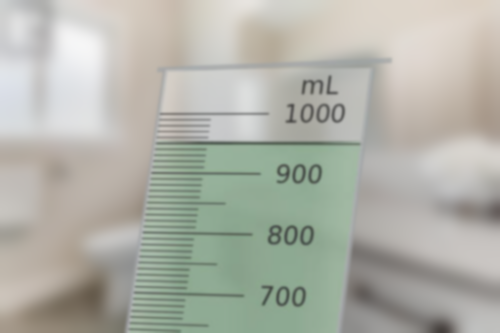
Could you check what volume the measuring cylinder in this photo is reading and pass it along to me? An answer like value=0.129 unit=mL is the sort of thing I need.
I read value=950 unit=mL
